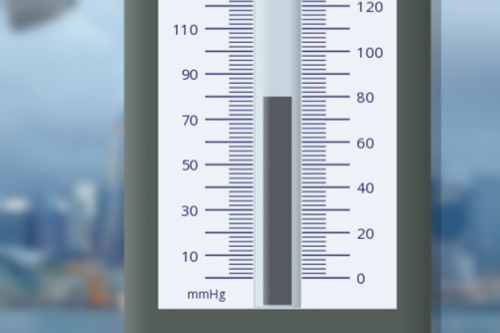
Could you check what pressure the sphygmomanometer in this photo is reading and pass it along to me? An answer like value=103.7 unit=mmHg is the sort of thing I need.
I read value=80 unit=mmHg
